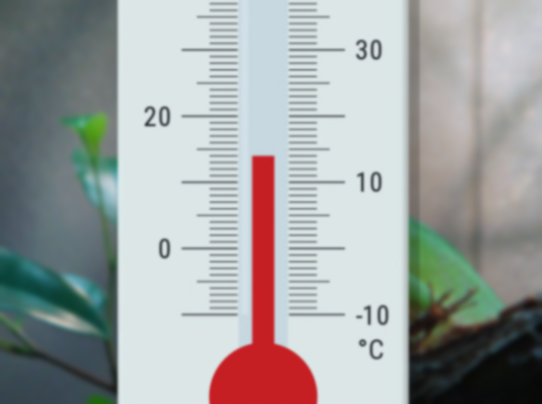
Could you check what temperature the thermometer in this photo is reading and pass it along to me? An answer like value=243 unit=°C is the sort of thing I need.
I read value=14 unit=°C
